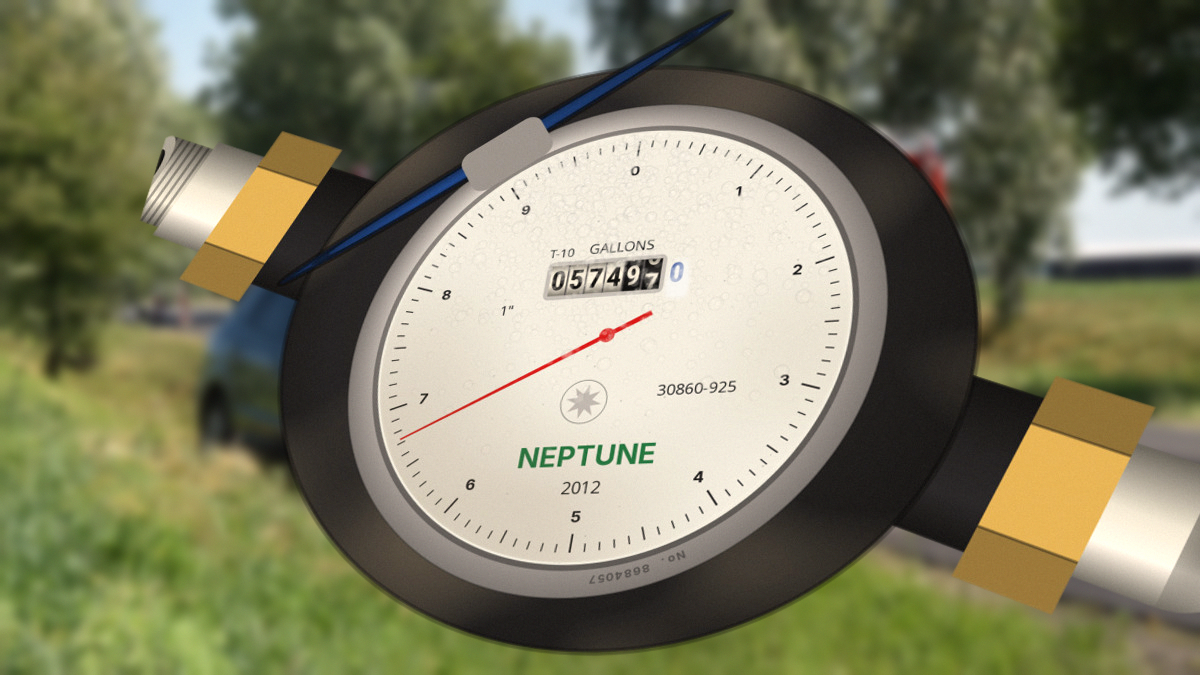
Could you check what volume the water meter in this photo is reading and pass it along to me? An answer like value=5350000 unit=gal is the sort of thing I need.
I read value=574966.7 unit=gal
